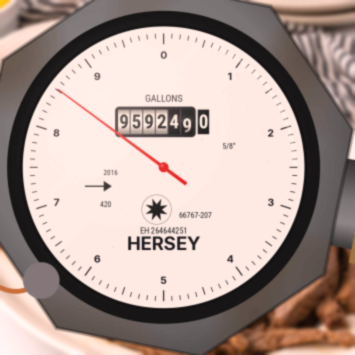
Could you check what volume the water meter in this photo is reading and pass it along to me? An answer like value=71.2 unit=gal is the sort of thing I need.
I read value=9592488.5 unit=gal
